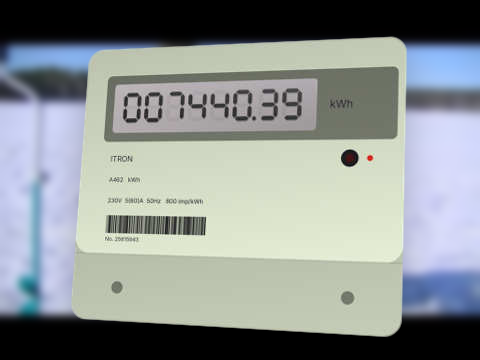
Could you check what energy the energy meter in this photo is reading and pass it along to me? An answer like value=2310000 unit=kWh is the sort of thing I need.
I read value=7440.39 unit=kWh
